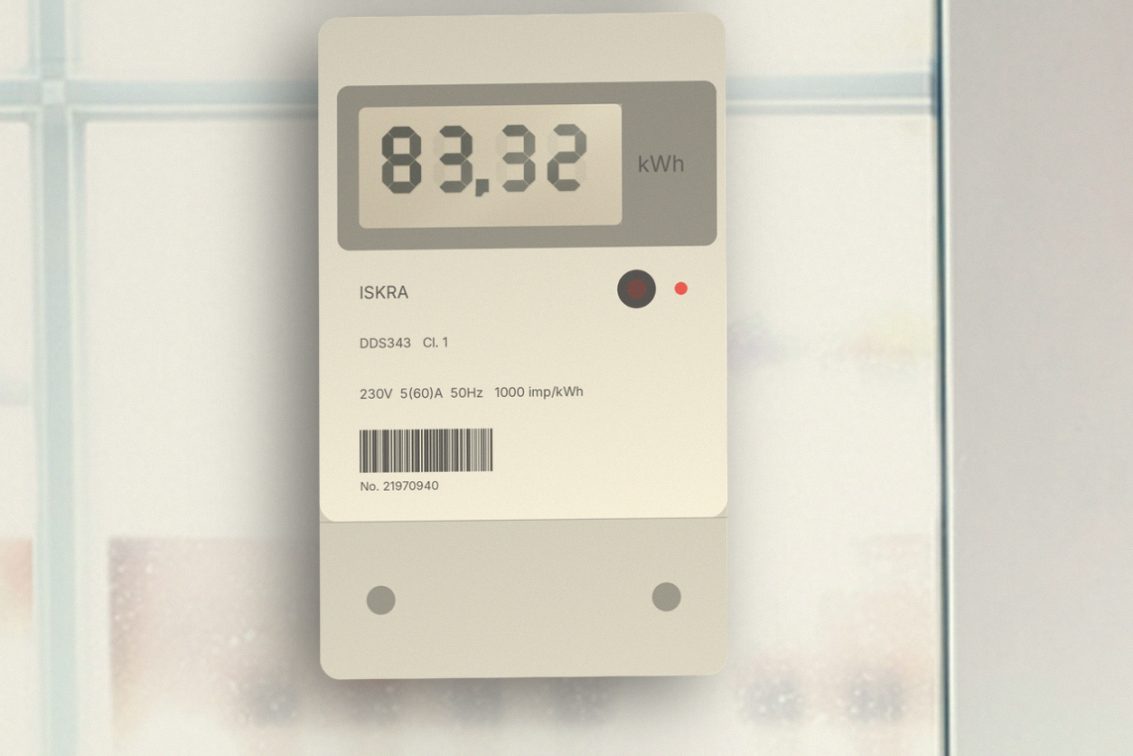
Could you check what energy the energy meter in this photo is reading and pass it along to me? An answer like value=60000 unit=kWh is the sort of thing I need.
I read value=83.32 unit=kWh
